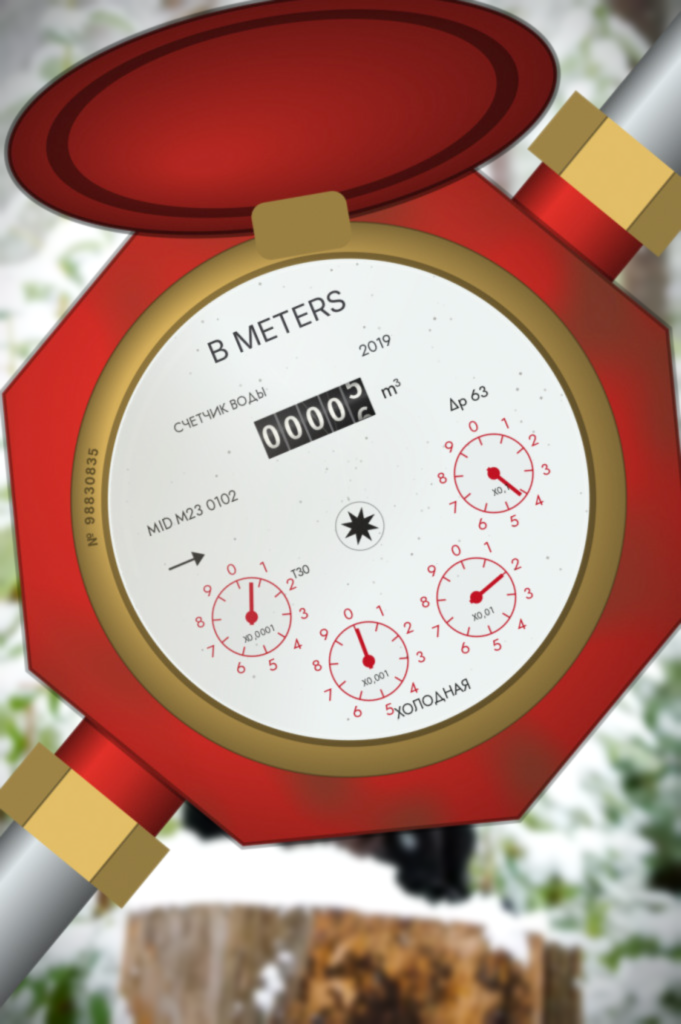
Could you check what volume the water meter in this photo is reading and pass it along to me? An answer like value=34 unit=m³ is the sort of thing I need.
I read value=5.4200 unit=m³
